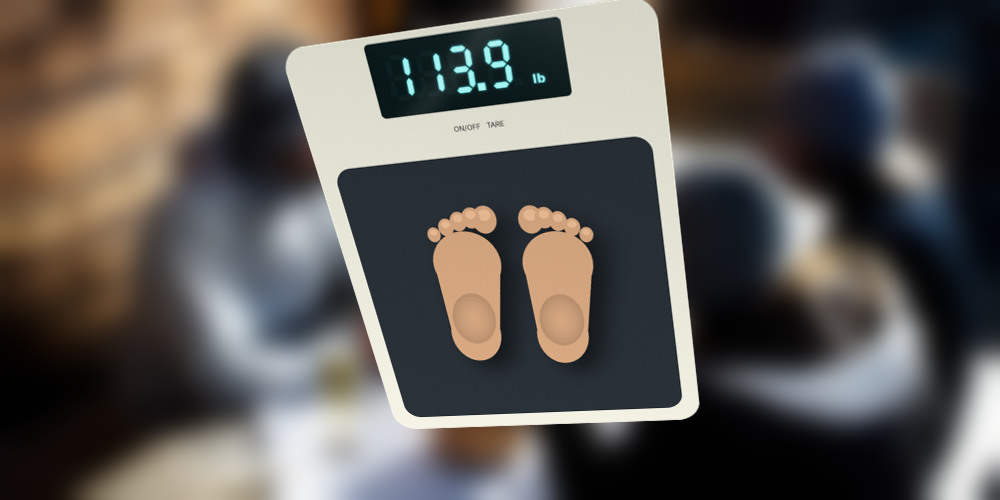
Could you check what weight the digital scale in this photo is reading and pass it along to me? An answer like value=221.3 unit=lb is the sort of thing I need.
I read value=113.9 unit=lb
